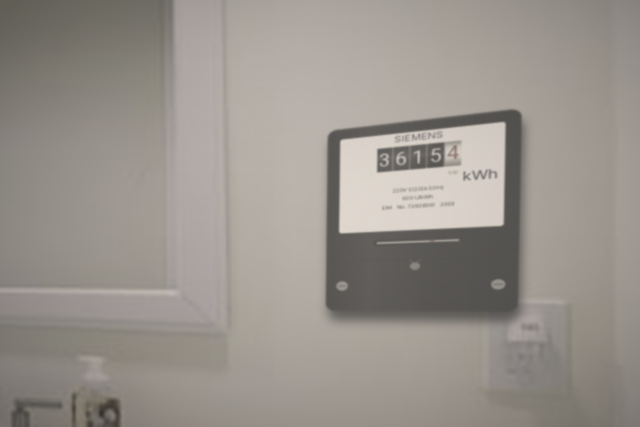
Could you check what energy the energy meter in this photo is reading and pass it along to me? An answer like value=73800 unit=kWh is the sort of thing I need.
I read value=3615.4 unit=kWh
